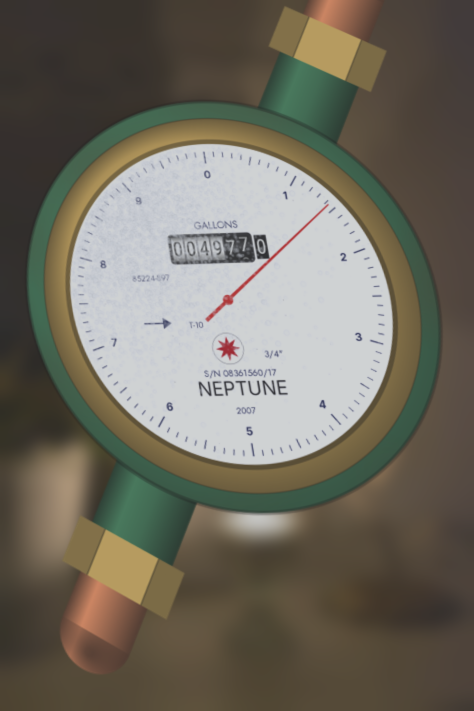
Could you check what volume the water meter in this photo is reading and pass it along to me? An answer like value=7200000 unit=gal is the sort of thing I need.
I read value=49771.4 unit=gal
